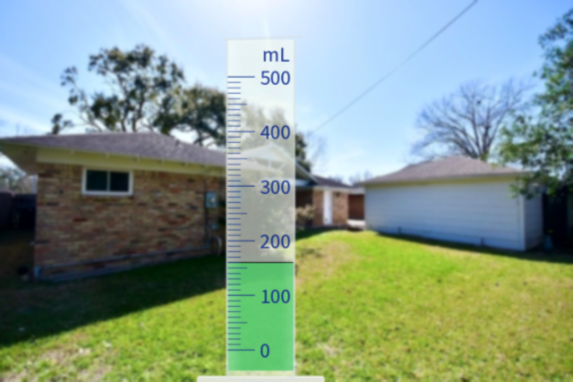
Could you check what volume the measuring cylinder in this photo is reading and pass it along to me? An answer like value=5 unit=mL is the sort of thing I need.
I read value=160 unit=mL
